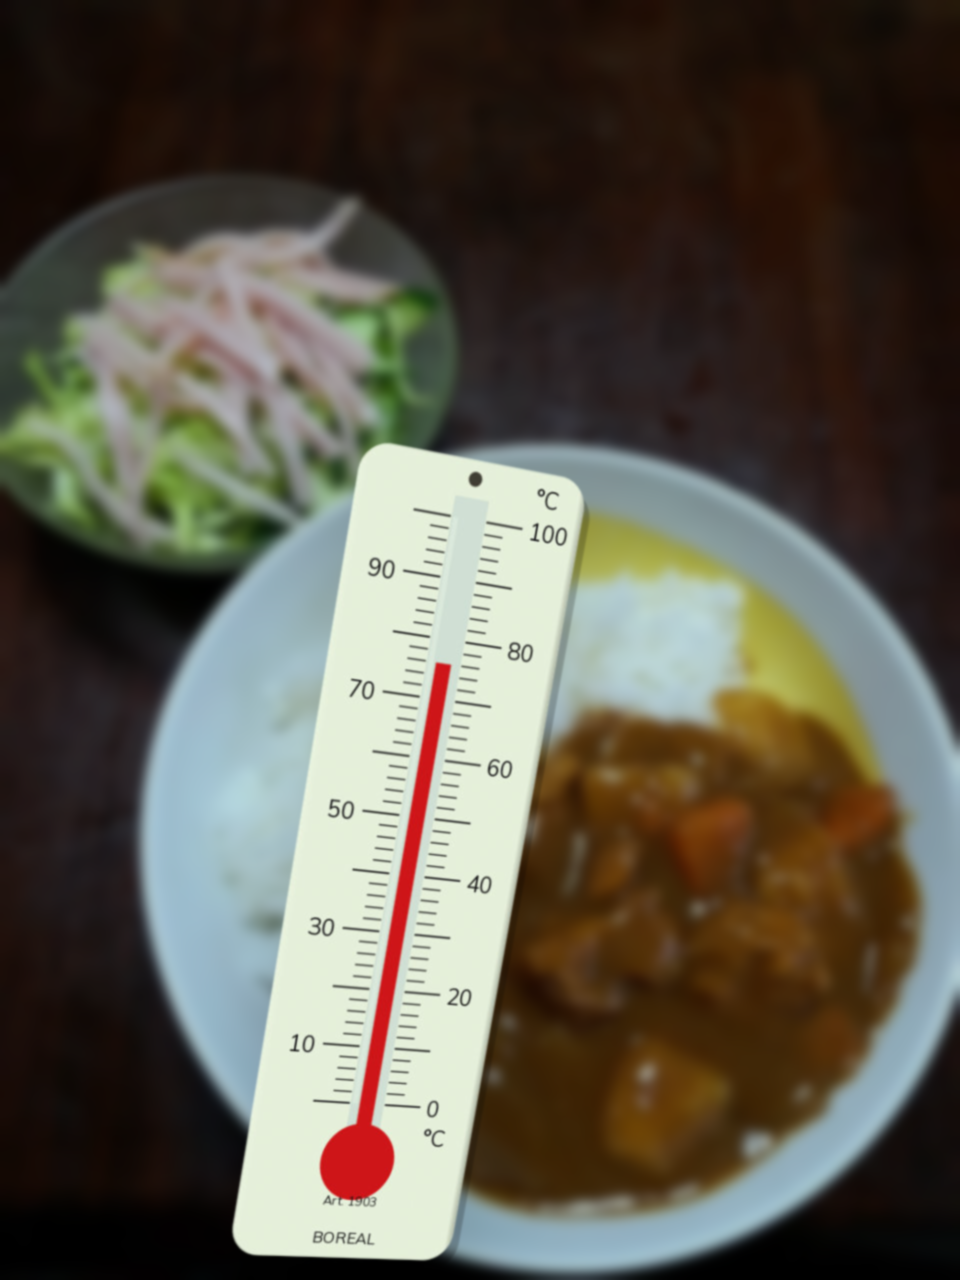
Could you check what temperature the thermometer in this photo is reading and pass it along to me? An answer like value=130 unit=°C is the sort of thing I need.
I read value=76 unit=°C
